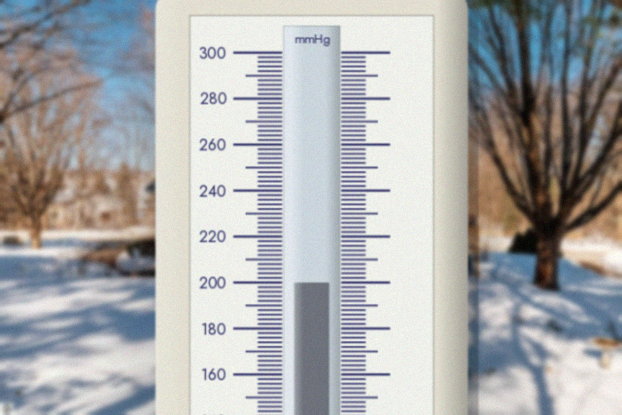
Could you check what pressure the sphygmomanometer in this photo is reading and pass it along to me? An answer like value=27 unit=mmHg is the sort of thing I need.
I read value=200 unit=mmHg
